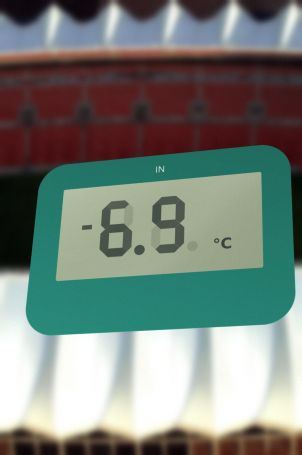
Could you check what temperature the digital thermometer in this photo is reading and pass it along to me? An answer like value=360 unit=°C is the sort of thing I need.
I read value=-6.9 unit=°C
